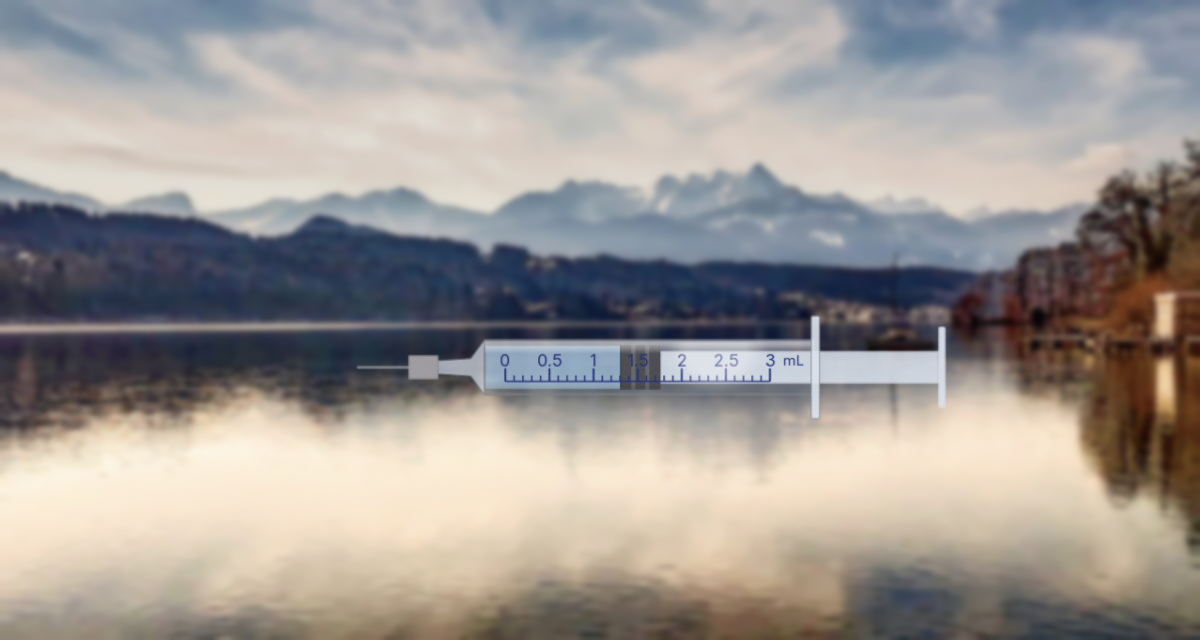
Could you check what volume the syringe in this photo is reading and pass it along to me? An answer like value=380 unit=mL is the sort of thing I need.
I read value=1.3 unit=mL
